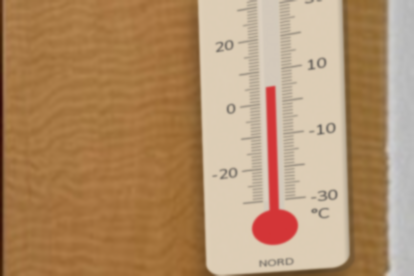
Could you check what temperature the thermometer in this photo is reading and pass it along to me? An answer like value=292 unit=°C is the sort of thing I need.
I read value=5 unit=°C
